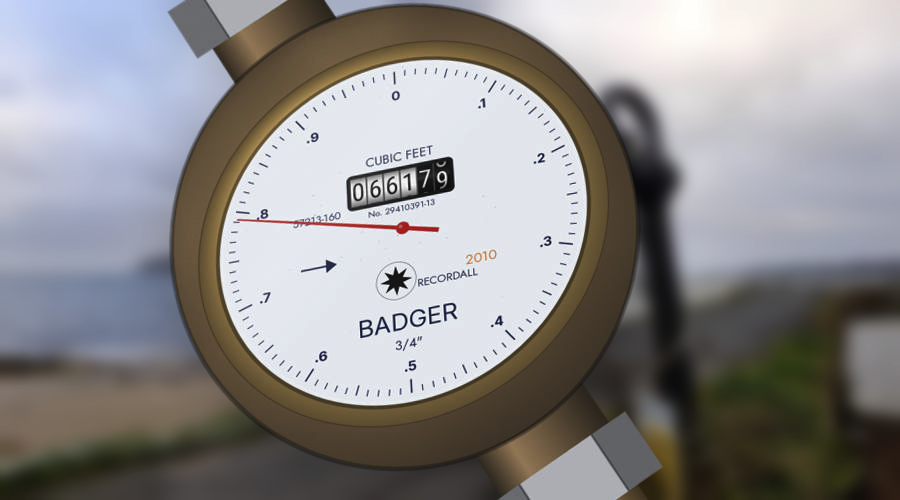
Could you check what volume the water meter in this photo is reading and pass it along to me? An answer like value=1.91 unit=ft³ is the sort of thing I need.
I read value=66178.79 unit=ft³
